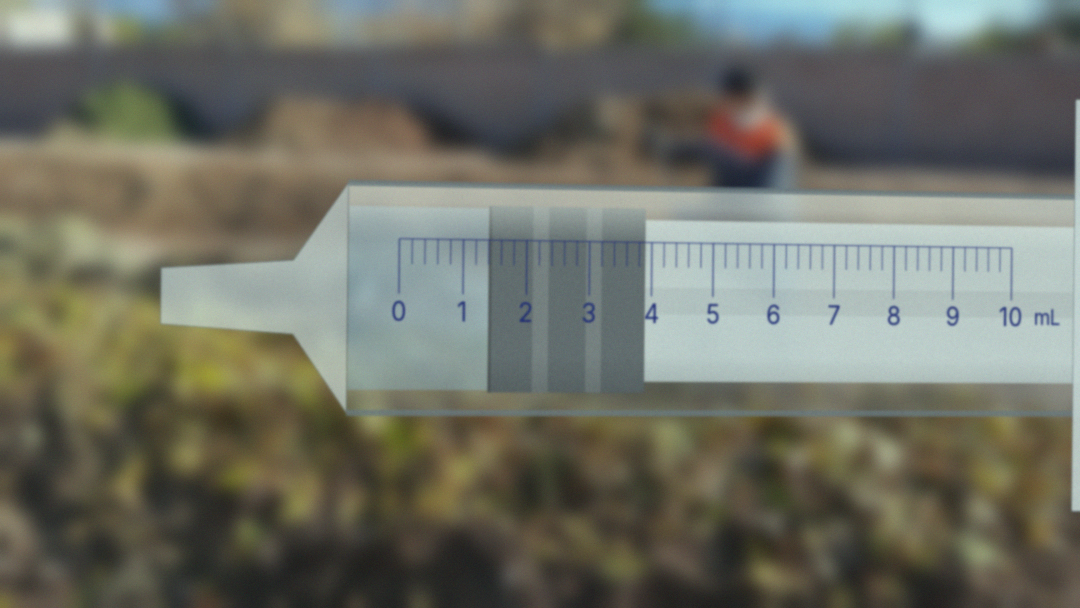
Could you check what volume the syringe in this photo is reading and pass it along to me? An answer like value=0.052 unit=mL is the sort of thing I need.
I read value=1.4 unit=mL
